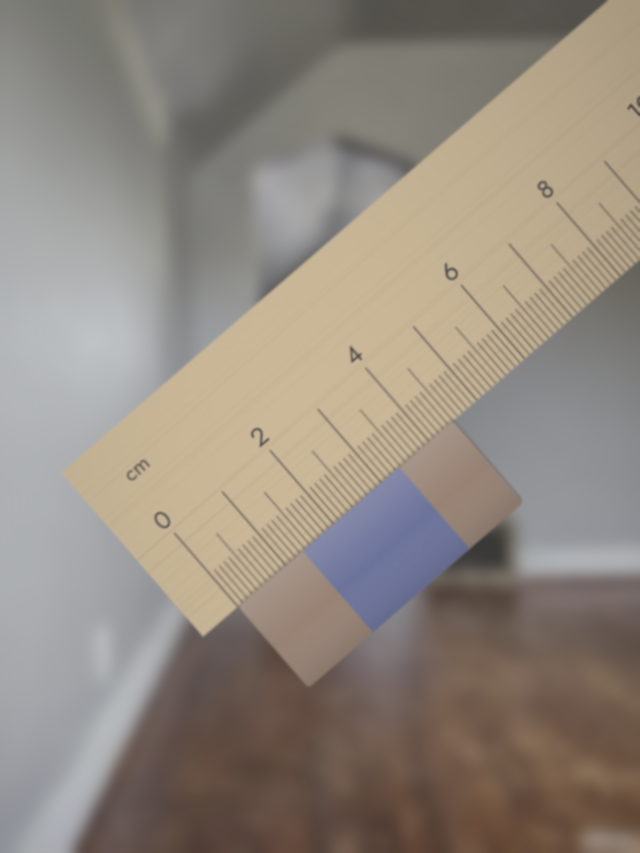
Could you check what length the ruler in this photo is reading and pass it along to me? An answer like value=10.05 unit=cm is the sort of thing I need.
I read value=4.5 unit=cm
